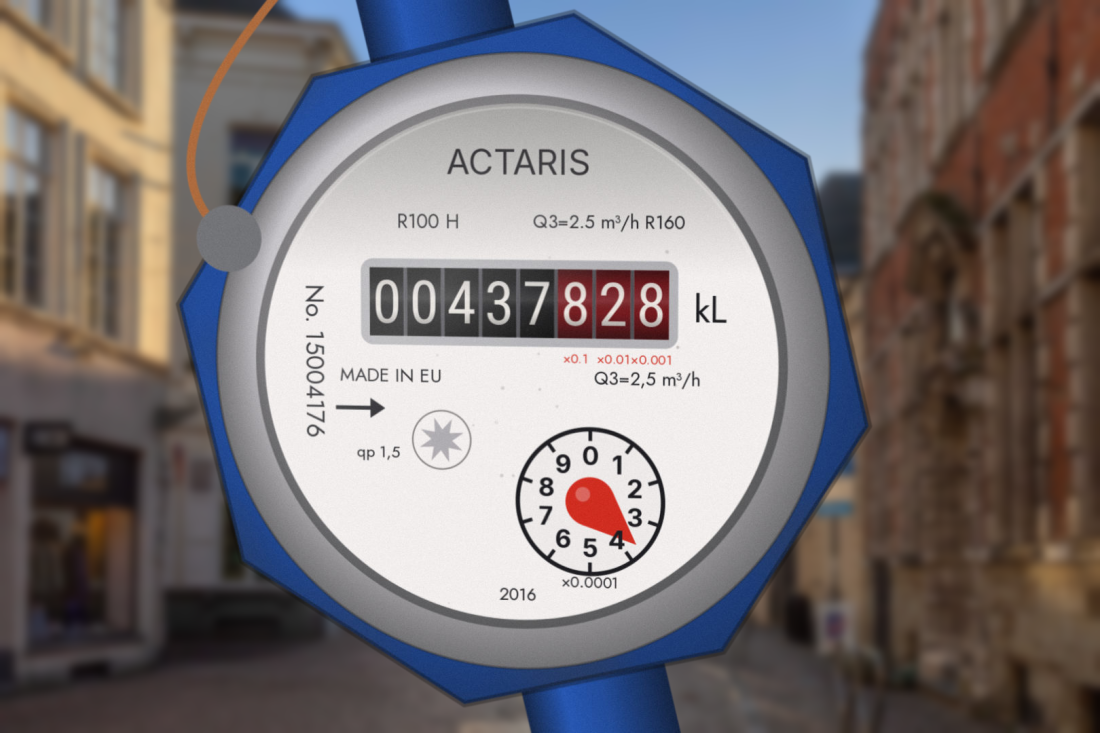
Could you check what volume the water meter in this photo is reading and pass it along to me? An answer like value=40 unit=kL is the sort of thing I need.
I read value=437.8283 unit=kL
